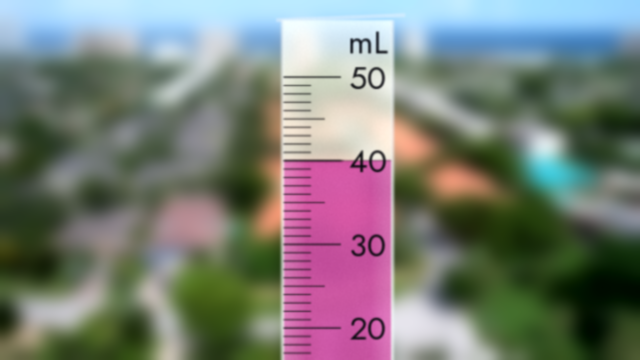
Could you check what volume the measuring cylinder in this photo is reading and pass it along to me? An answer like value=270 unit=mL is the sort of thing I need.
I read value=40 unit=mL
